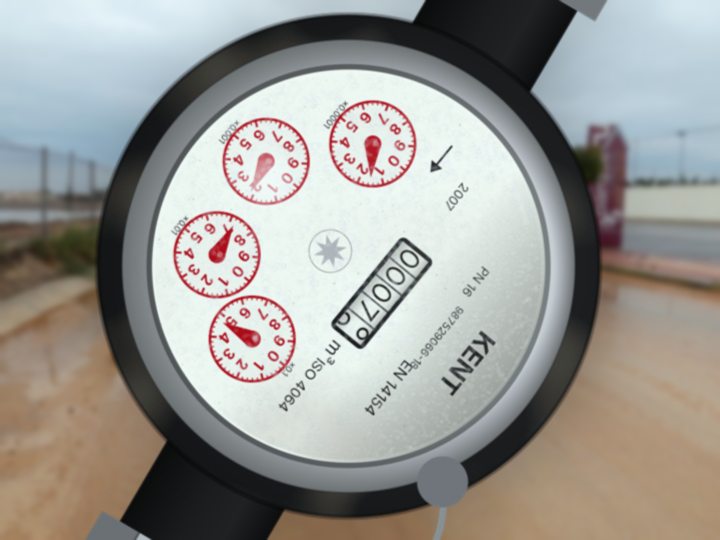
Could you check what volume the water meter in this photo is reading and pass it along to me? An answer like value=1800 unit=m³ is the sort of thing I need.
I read value=78.4721 unit=m³
